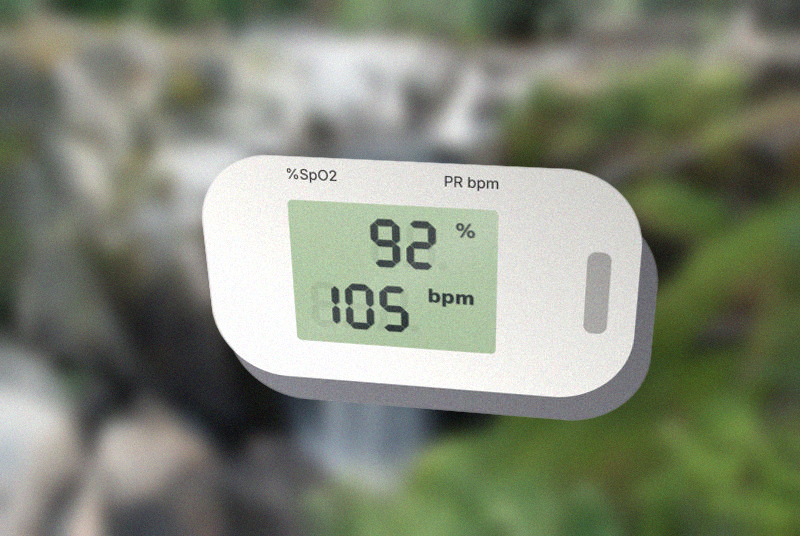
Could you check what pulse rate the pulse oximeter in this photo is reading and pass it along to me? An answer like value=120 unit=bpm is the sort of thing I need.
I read value=105 unit=bpm
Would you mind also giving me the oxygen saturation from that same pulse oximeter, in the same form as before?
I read value=92 unit=%
